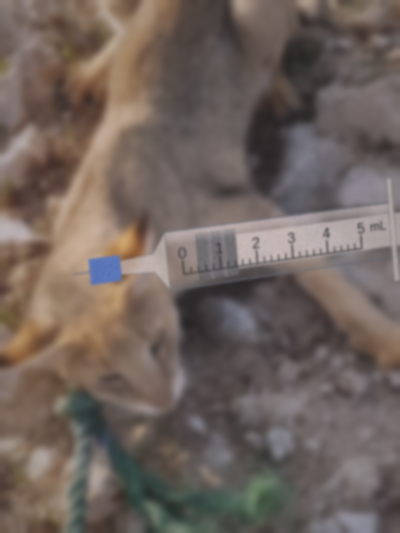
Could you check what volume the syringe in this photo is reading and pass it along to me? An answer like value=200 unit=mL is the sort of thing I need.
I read value=0.4 unit=mL
